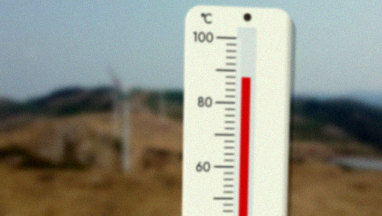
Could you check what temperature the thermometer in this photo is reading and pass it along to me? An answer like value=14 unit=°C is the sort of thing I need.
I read value=88 unit=°C
